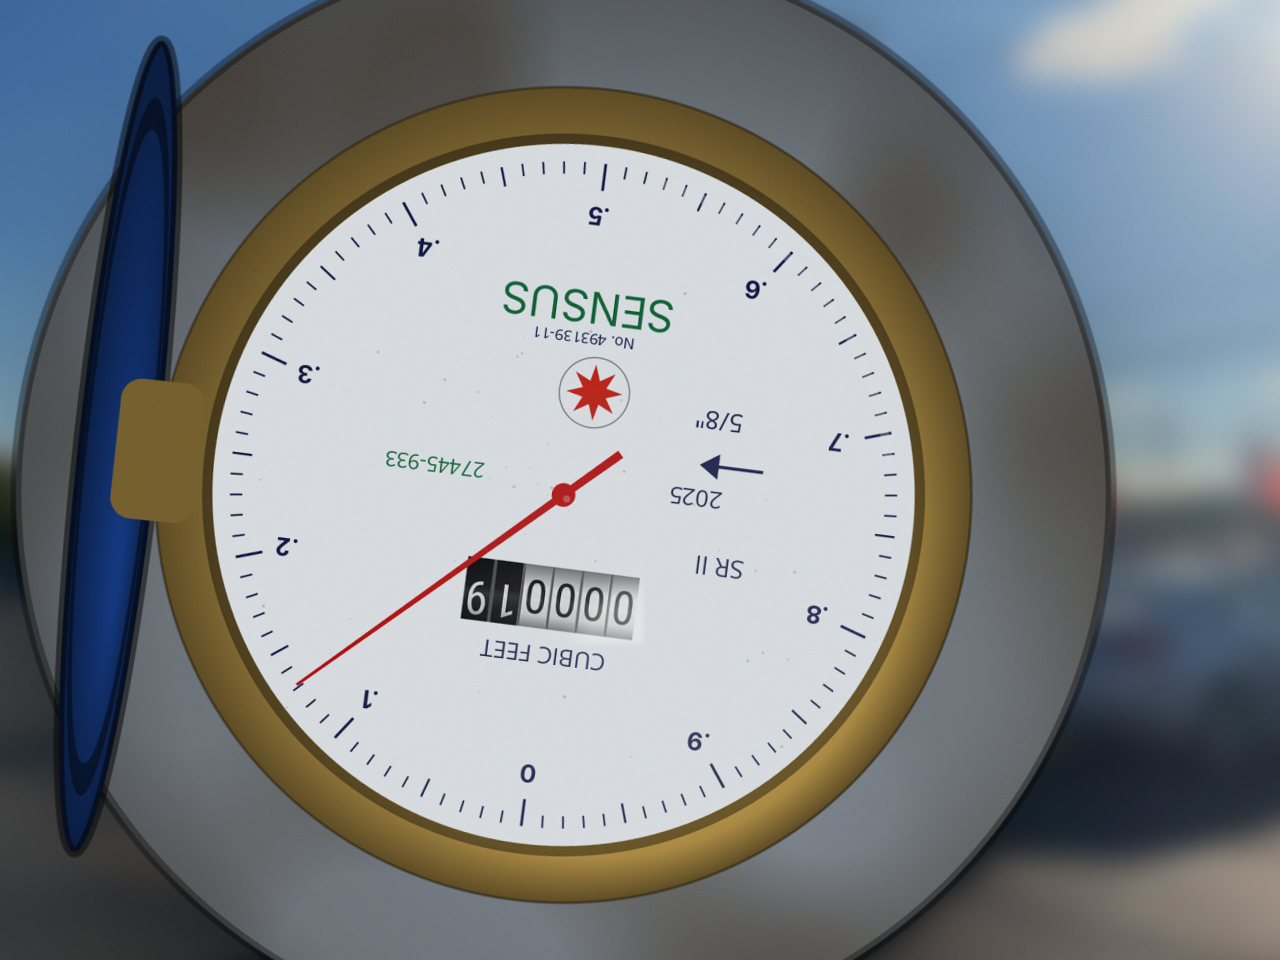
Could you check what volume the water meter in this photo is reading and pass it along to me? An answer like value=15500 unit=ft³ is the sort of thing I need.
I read value=19.13 unit=ft³
